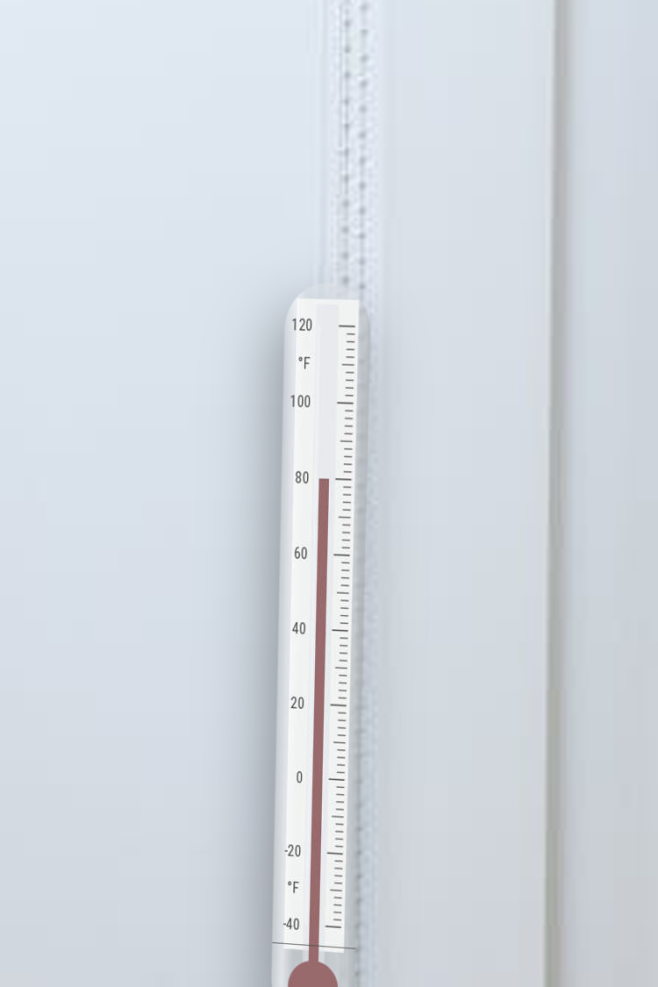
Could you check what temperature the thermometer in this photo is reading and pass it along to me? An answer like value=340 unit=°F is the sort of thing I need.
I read value=80 unit=°F
